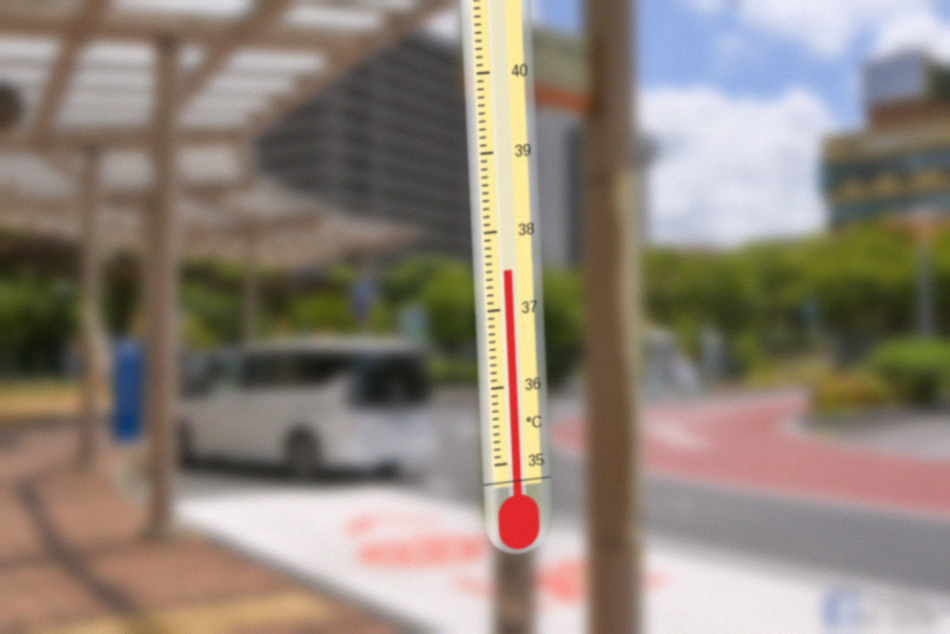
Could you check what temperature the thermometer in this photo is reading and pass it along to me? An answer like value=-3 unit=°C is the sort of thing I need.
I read value=37.5 unit=°C
